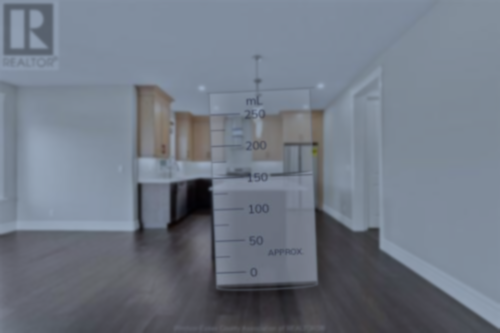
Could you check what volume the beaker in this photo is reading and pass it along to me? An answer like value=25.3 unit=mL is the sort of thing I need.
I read value=150 unit=mL
